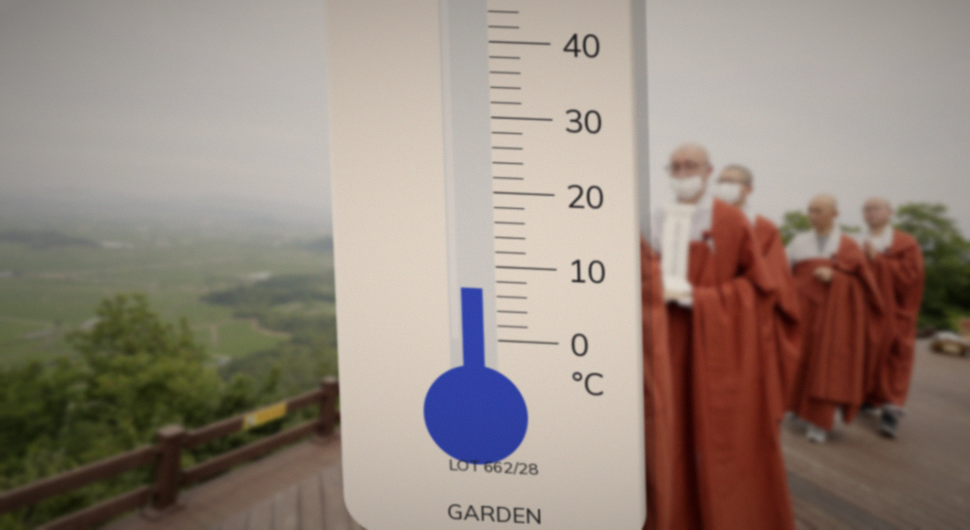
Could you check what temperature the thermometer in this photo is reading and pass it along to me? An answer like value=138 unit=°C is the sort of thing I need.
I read value=7 unit=°C
